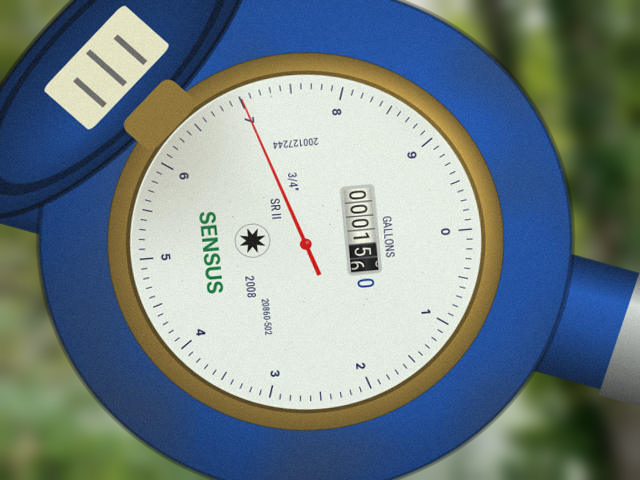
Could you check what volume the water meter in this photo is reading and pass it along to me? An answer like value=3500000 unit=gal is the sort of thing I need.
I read value=1557.0 unit=gal
